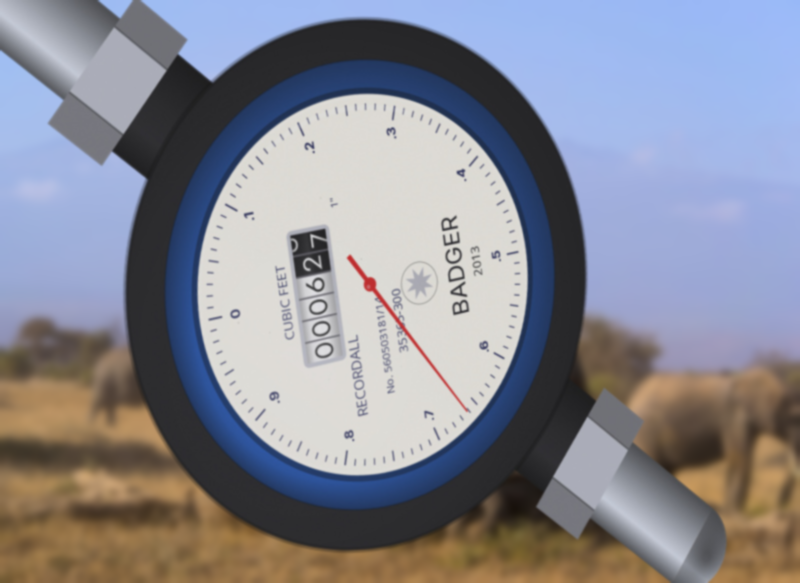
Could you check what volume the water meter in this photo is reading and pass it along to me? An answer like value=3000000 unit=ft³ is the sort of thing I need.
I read value=626.66 unit=ft³
